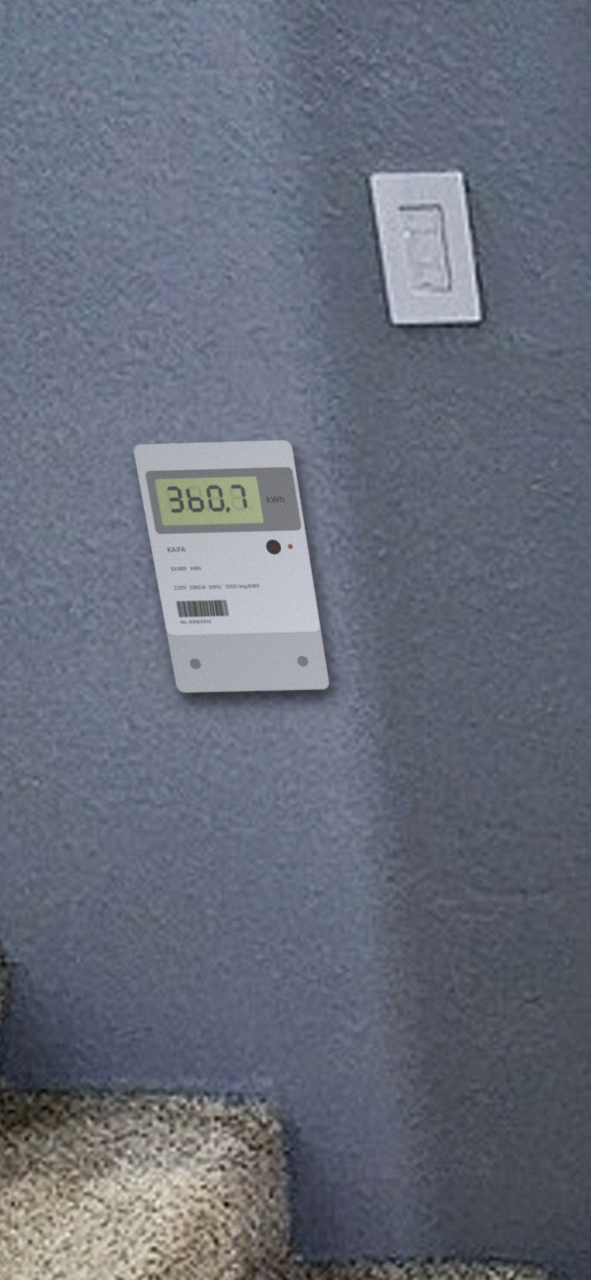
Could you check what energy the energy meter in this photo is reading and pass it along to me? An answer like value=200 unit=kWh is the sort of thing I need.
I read value=360.7 unit=kWh
